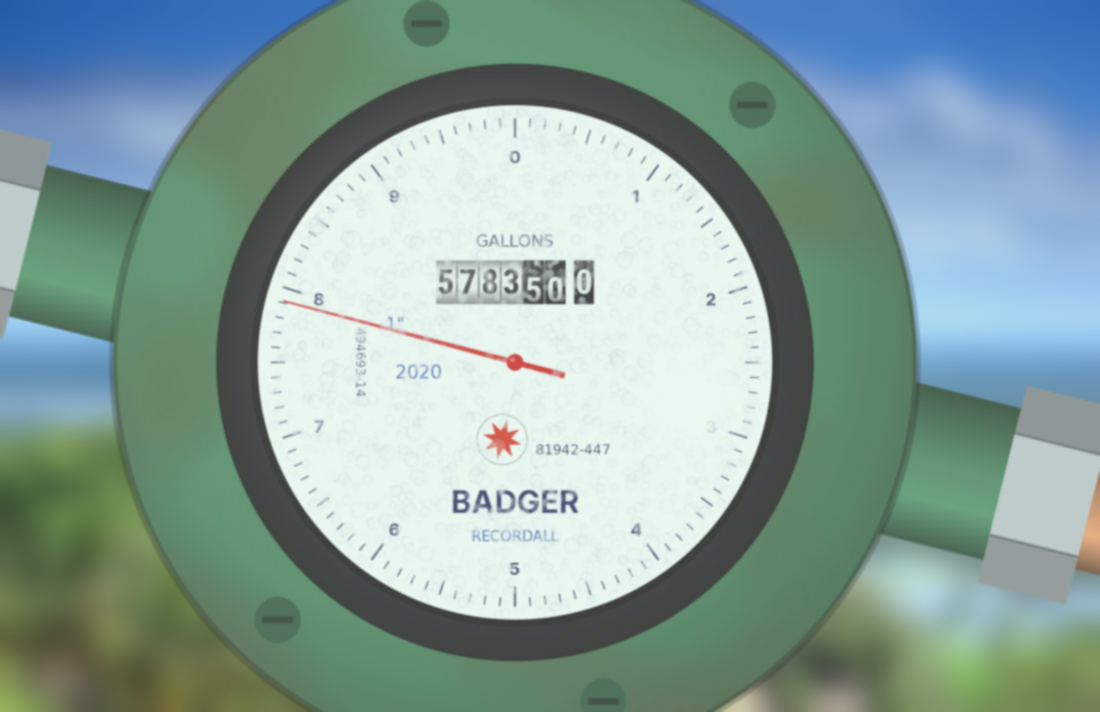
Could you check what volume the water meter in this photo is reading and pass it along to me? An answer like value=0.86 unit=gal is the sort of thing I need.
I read value=5783497.9 unit=gal
